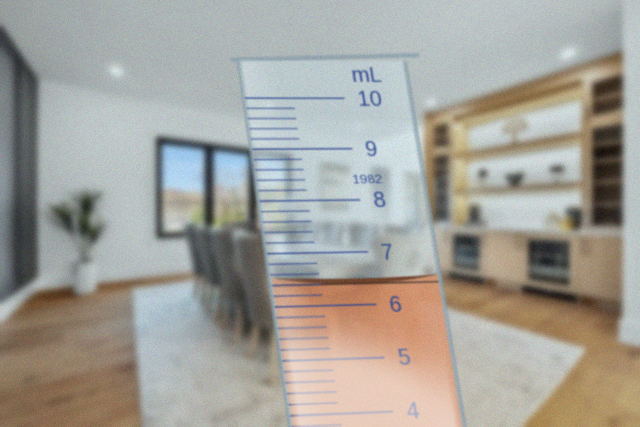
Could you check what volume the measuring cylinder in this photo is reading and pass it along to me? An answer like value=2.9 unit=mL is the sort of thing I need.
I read value=6.4 unit=mL
